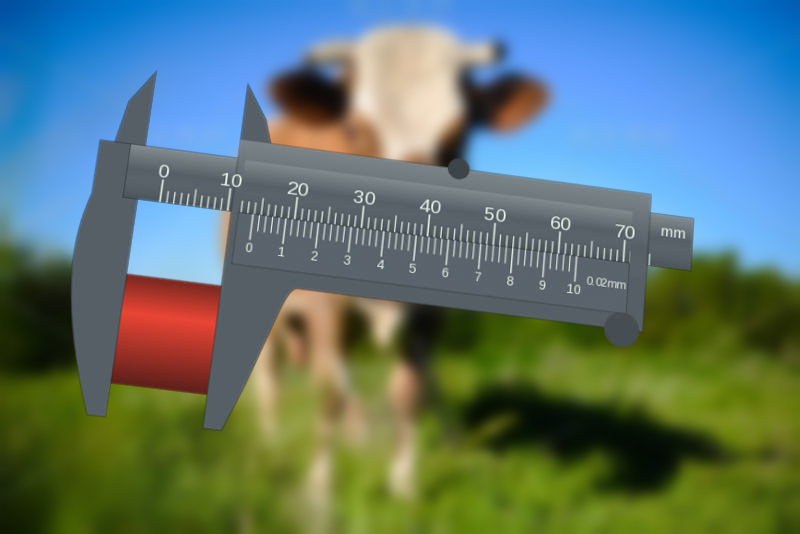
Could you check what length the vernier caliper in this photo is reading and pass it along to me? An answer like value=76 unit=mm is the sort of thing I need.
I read value=13.8 unit=mm
